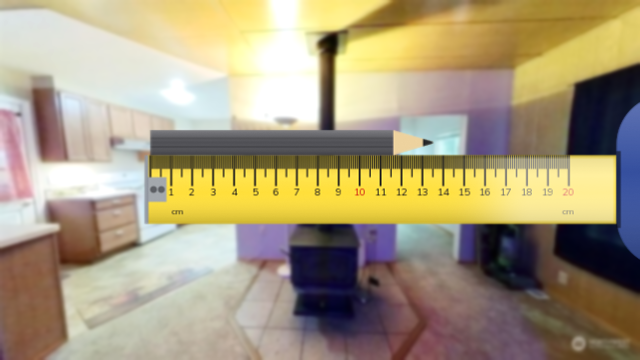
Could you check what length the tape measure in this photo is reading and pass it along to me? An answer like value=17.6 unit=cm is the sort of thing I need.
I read value=13.5 unit=cm
